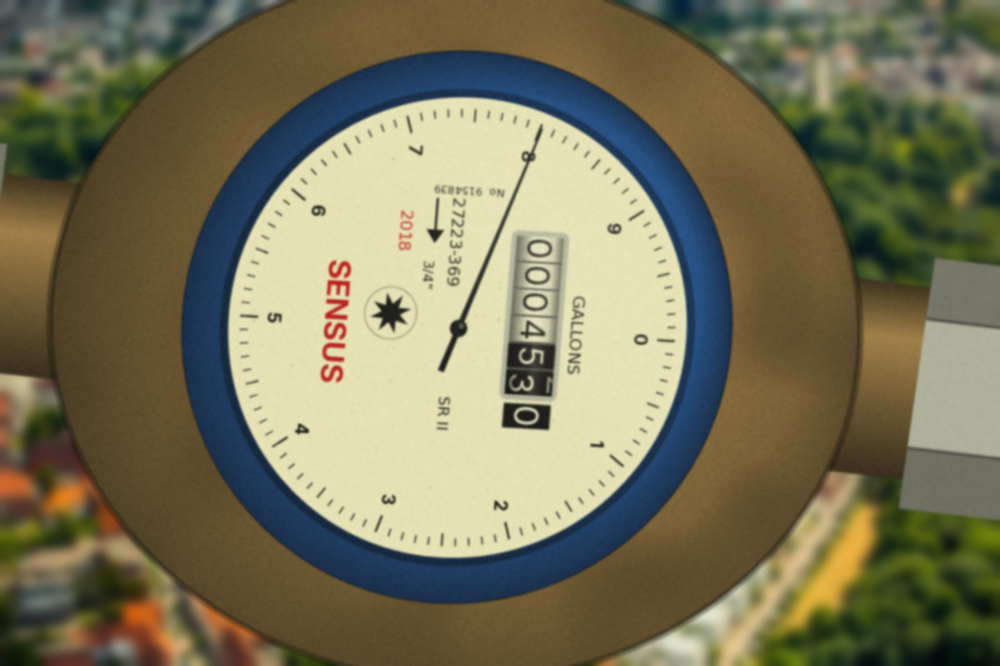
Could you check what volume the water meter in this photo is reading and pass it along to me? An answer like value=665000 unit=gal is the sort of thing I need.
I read value=4528.0 unit=gal
